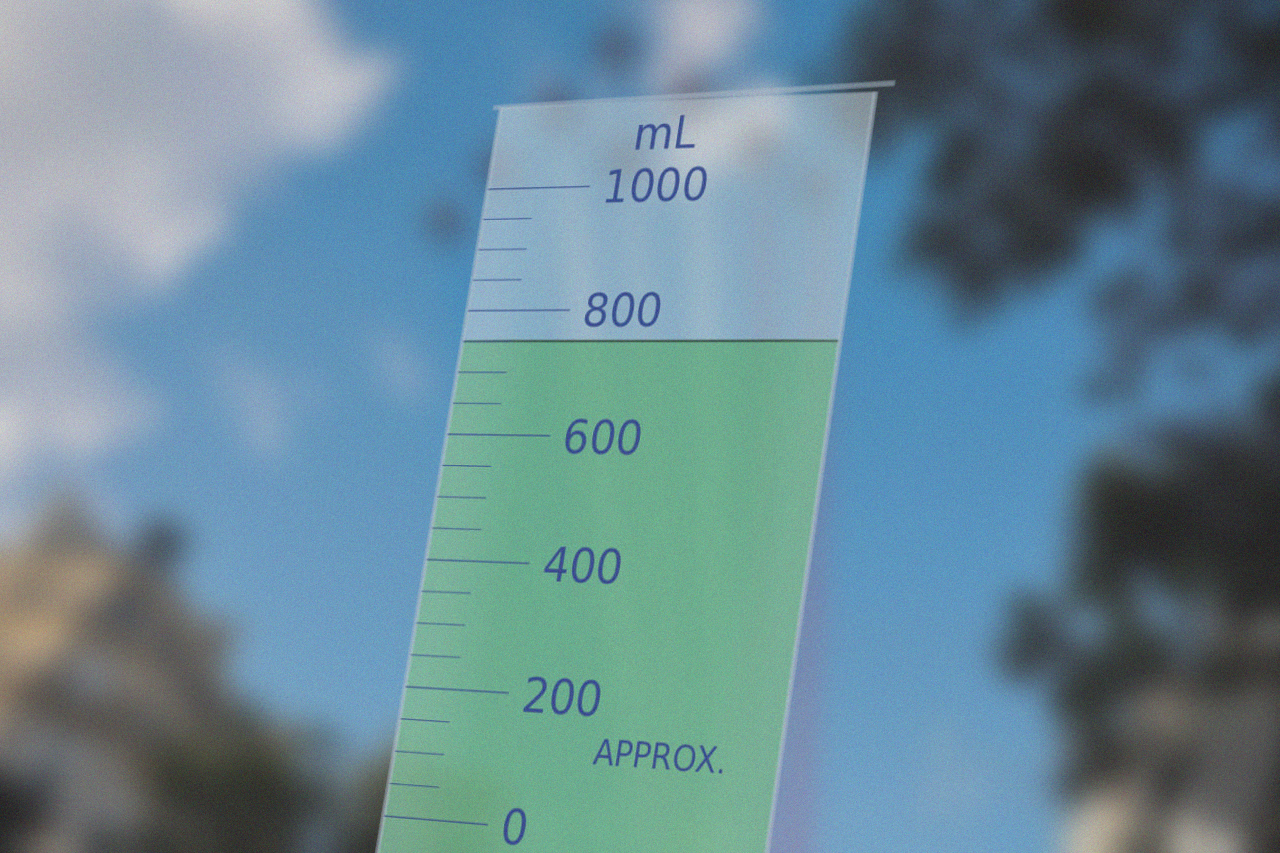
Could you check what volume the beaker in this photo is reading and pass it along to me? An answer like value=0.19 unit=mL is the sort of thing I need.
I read value=750 unit=mL
